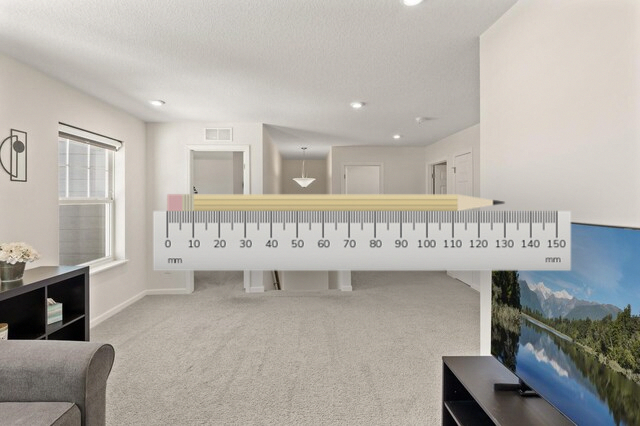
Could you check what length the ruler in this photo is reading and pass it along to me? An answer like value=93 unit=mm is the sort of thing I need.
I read value=130 unit=mm
